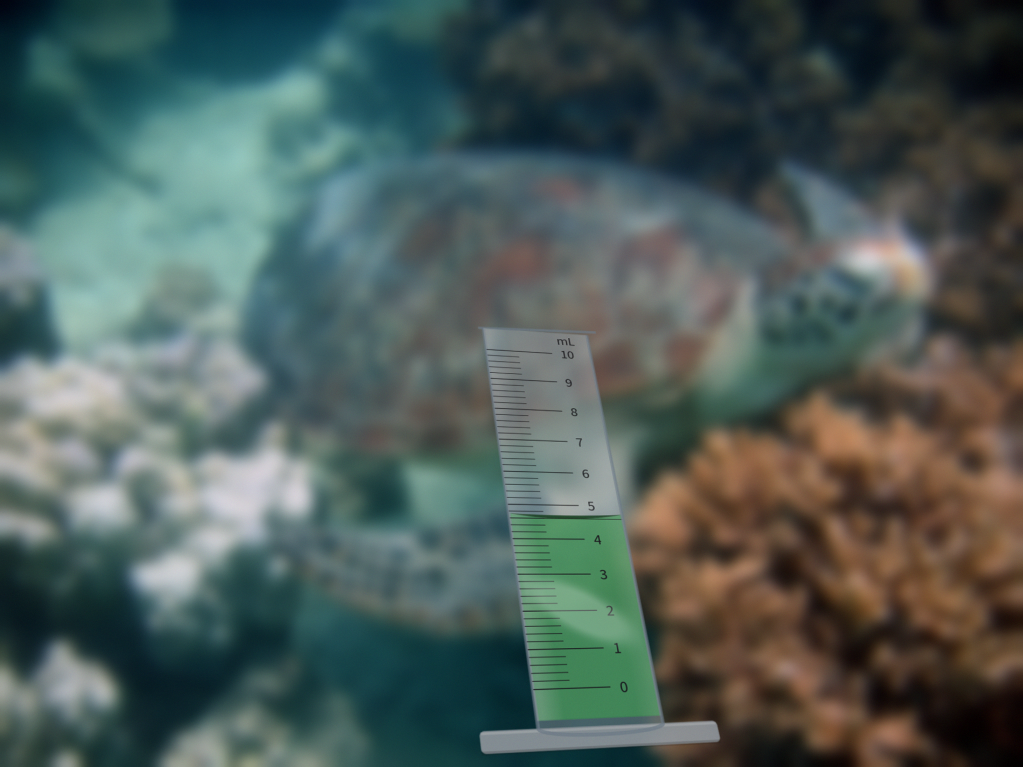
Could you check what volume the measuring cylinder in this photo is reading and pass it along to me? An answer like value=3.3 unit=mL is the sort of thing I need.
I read value=4.6 unit=mL
